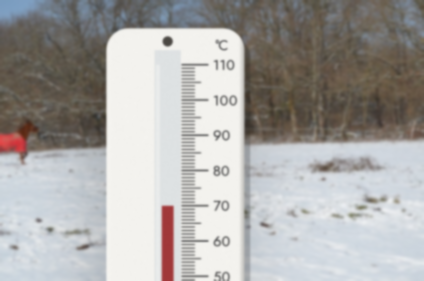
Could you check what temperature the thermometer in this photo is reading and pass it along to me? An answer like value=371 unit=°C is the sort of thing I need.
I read value=70 unit=°C
